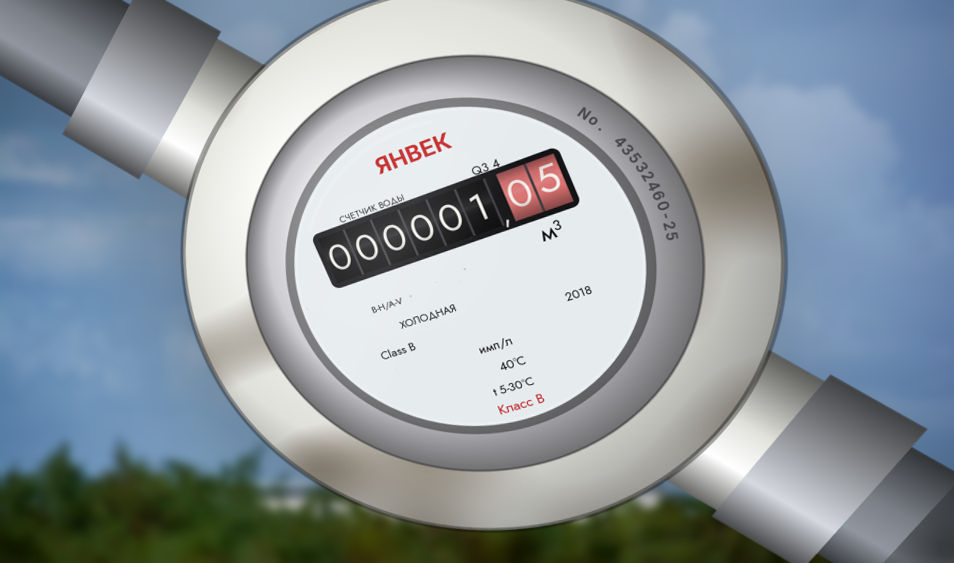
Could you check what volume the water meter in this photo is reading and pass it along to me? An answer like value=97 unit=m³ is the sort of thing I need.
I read value=1.05 unit=m³
